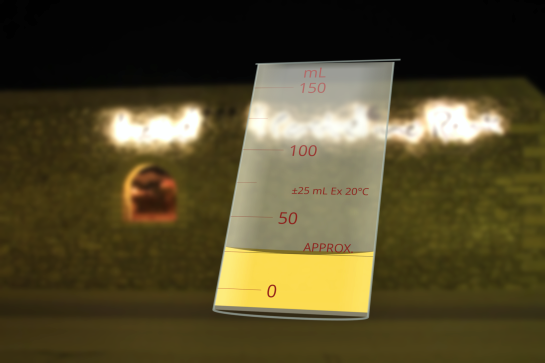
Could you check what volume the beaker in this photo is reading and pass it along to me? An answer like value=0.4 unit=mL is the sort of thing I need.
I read value=25 unit=mL
